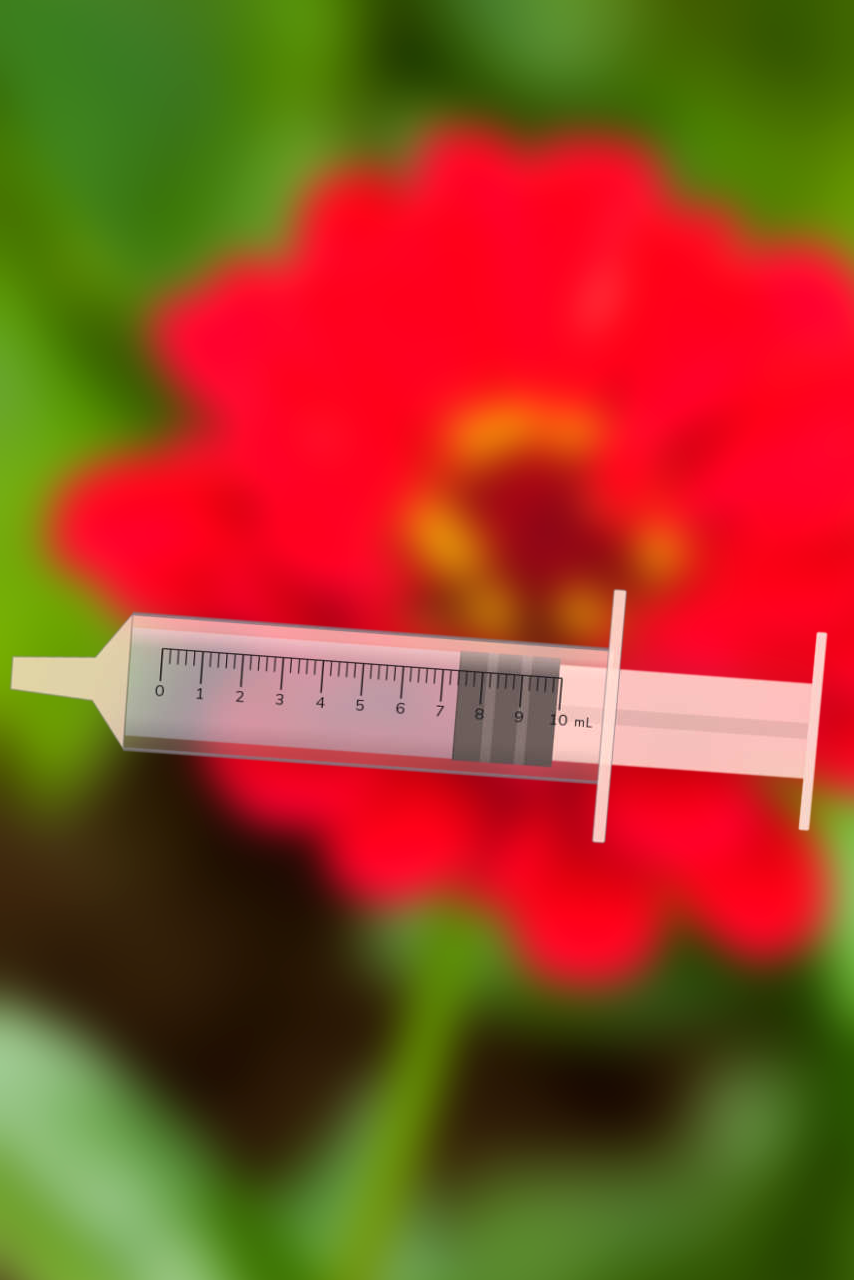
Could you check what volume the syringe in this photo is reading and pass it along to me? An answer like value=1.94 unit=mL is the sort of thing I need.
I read value=7.4 unit=mL
